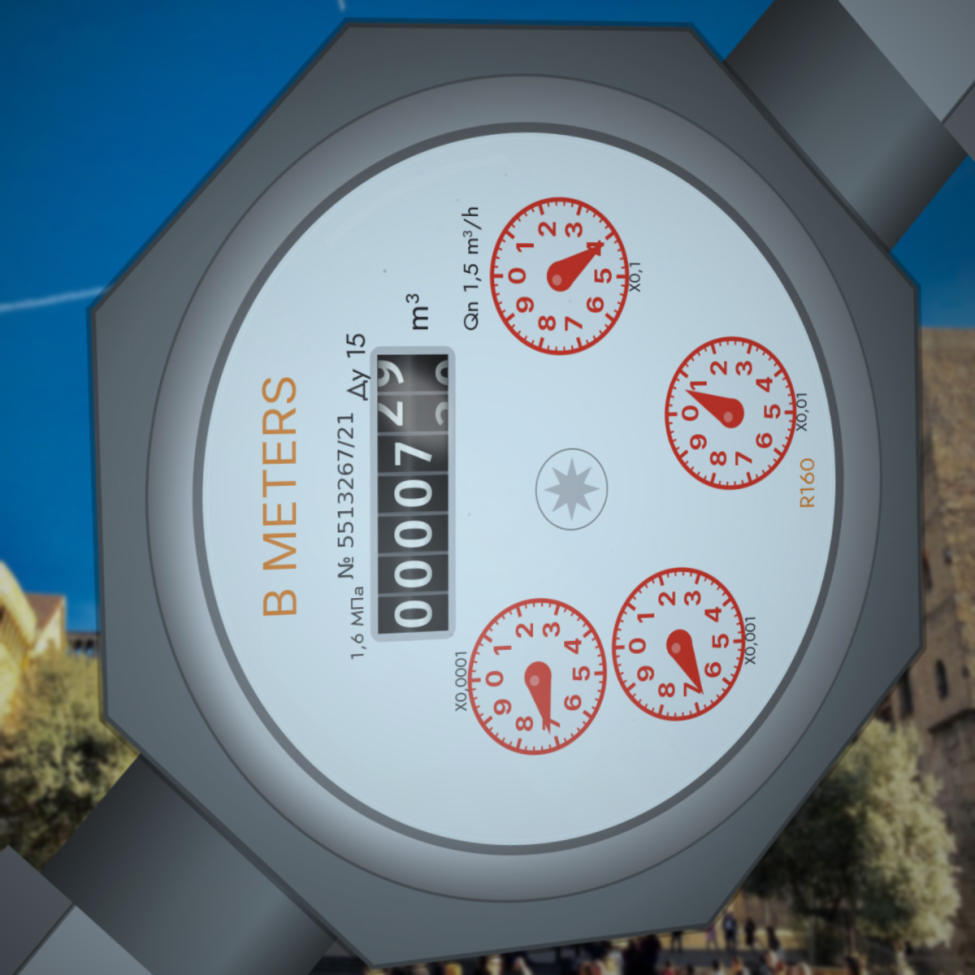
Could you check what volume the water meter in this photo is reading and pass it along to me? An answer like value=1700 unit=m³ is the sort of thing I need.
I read value=729.4067 unit=m³
